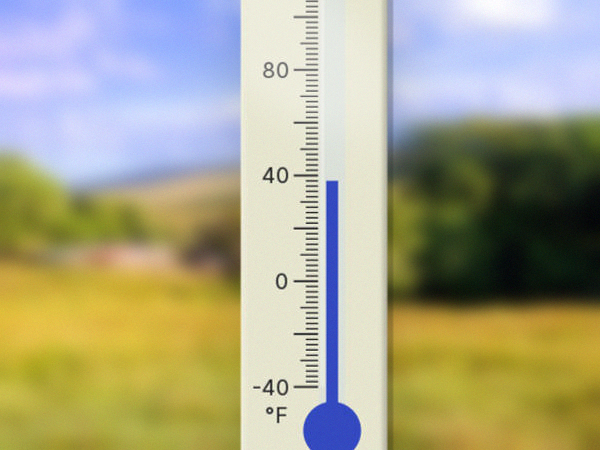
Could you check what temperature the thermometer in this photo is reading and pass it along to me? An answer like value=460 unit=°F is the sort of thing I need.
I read value=38 unit=°F
